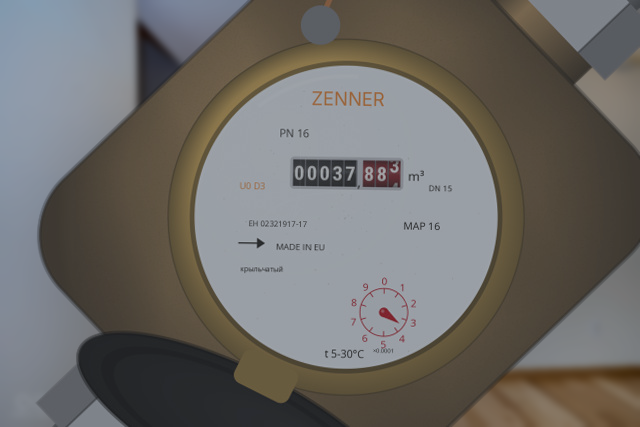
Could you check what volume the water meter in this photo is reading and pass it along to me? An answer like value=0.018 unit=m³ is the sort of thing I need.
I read value=37.8833 unit=m³
